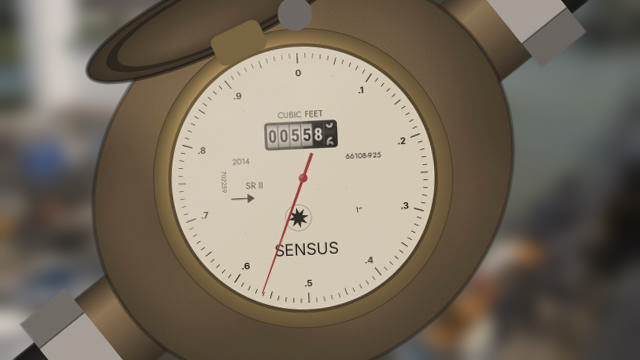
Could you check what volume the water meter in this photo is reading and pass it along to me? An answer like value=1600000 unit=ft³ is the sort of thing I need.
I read value=5585.56 unit=ft³
